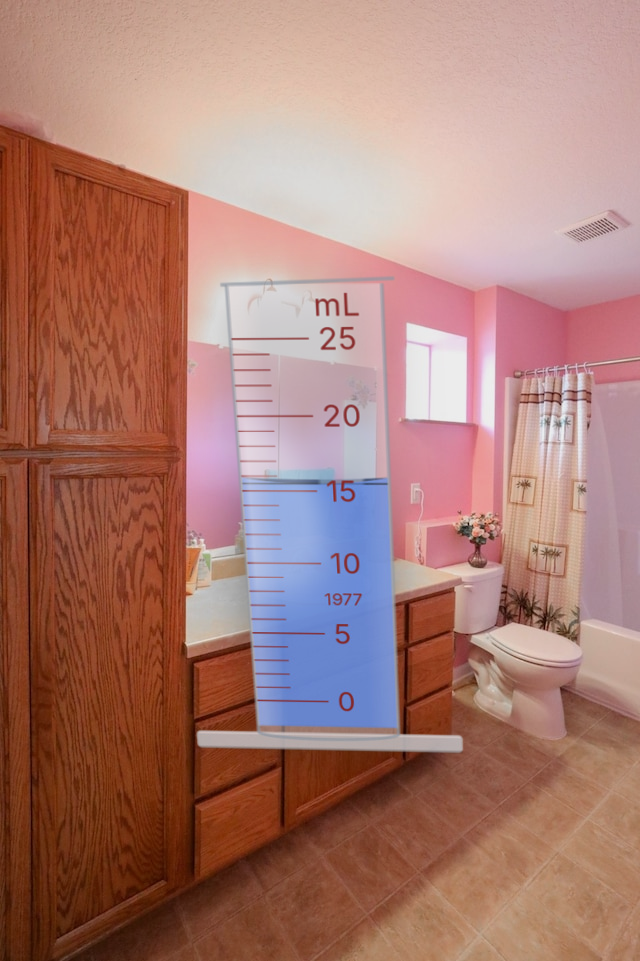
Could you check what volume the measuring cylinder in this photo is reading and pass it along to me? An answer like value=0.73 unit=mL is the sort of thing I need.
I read value=15.5 unit=mL
